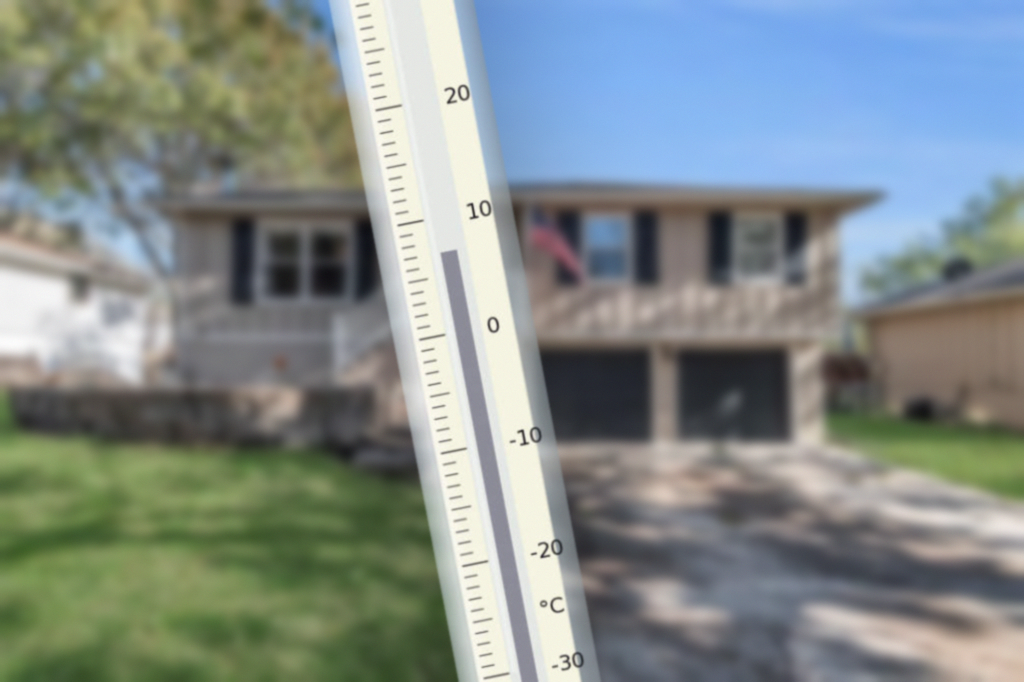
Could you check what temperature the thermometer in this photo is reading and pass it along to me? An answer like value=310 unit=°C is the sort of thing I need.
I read value=7 unit=°C
